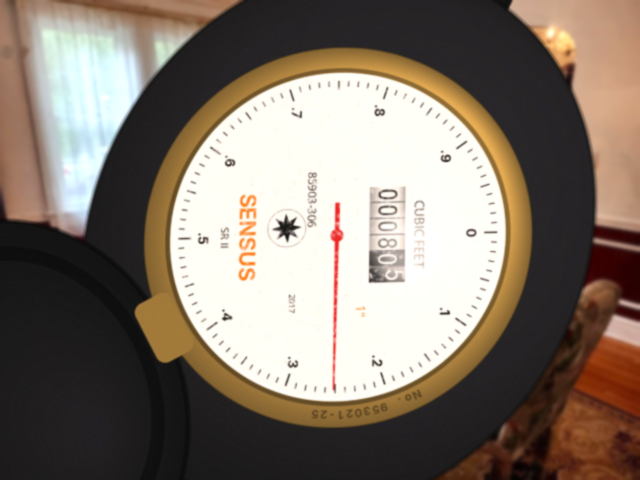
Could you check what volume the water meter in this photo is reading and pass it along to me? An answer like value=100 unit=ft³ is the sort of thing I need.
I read value=805.25 unit=ft³
